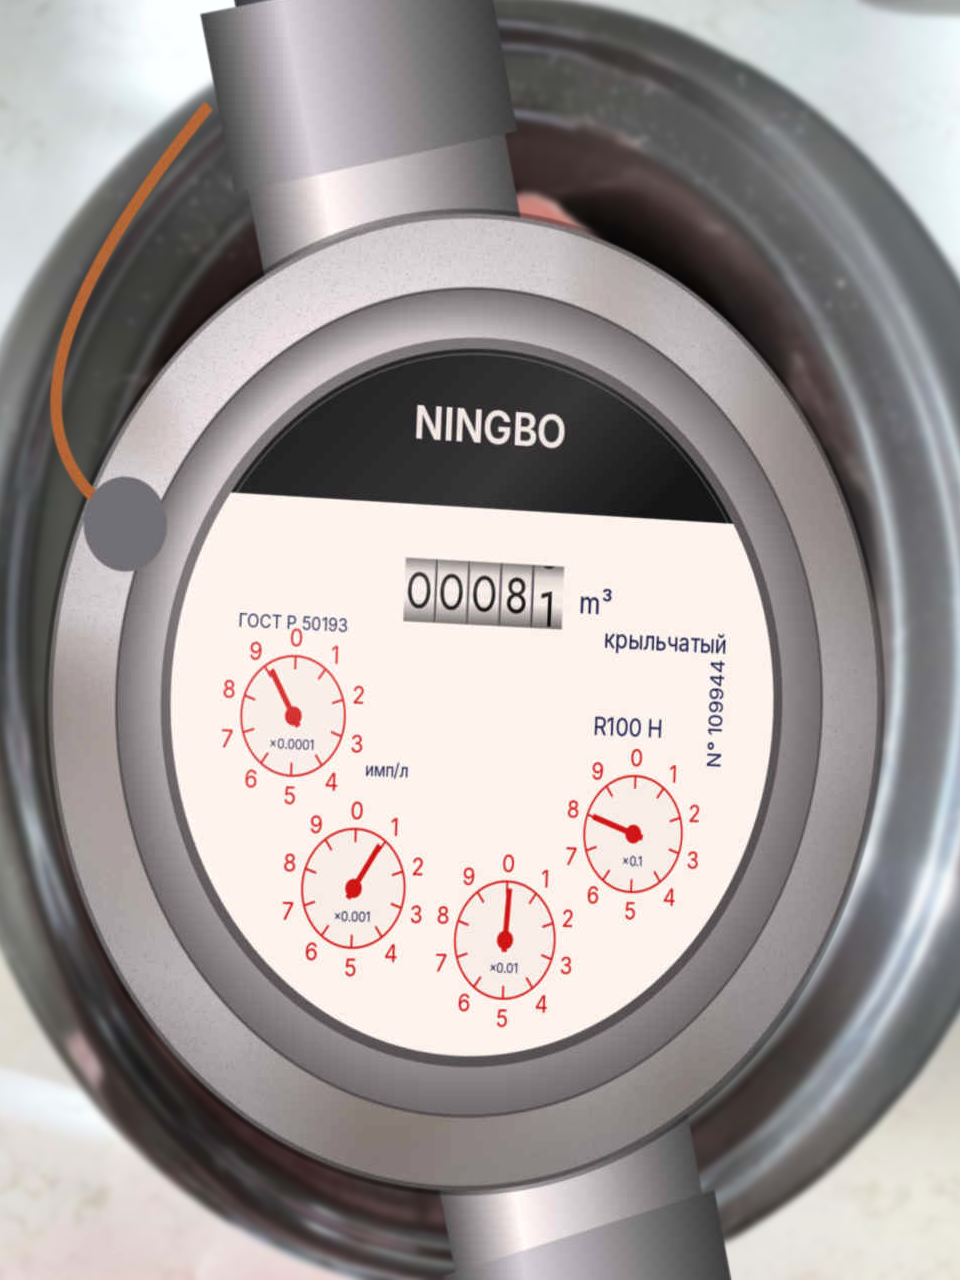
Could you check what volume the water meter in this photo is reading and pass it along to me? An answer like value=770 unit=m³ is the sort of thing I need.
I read value=80.8009 unit=m³
